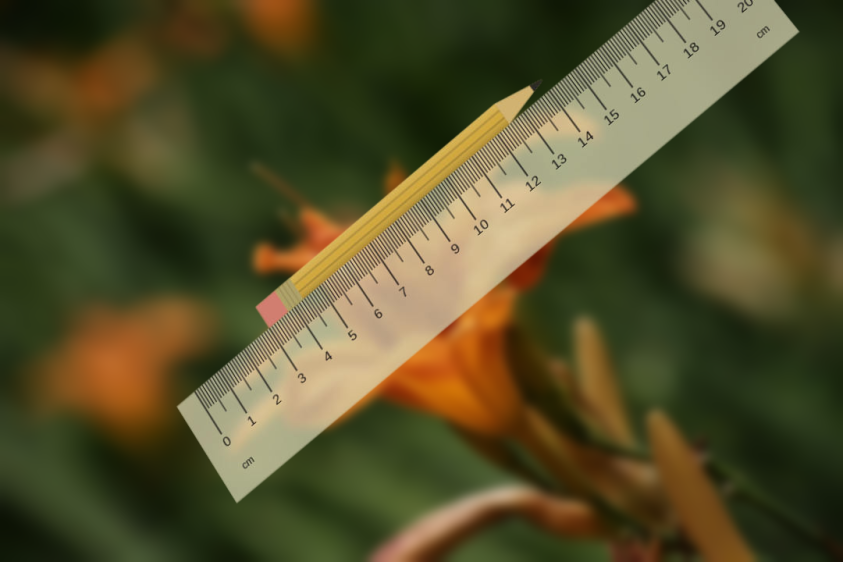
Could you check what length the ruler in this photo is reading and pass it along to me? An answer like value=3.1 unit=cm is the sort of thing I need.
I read value=11 unit=cm
